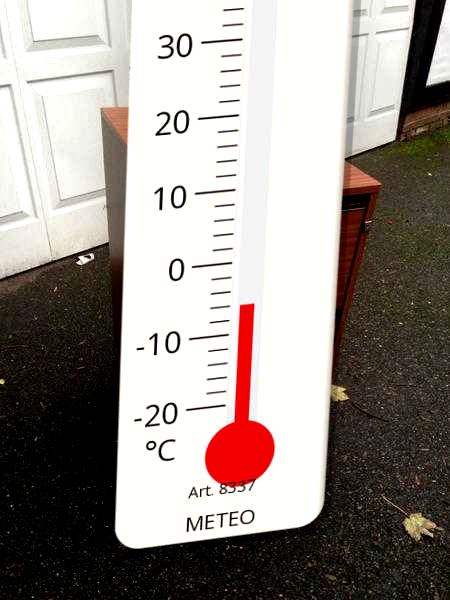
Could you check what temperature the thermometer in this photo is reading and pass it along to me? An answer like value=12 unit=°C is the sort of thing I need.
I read value=-6 unit=°C
